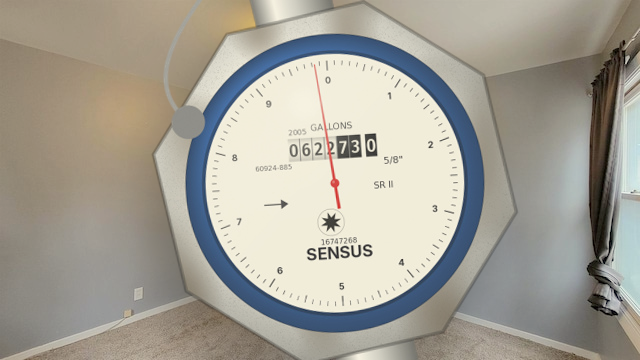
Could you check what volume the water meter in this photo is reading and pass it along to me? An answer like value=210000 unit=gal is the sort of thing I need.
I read value=622729.8 unit=gal
